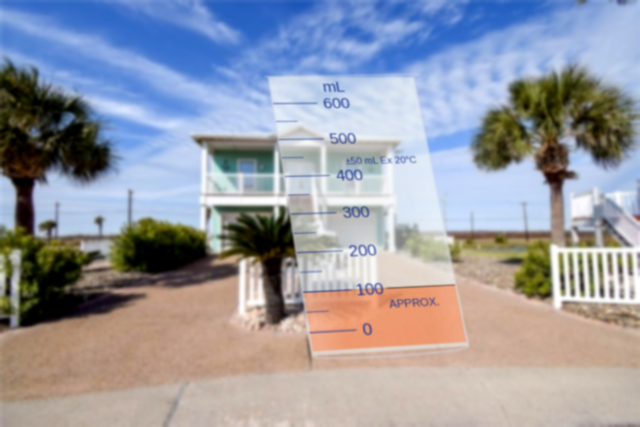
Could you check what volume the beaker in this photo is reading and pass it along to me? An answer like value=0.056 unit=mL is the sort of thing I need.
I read value=100 unit=mL
